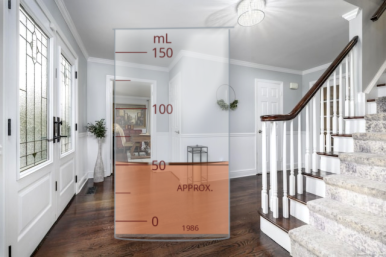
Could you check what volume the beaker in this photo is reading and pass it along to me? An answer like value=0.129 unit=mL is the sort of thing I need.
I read value=50 unit=mL
